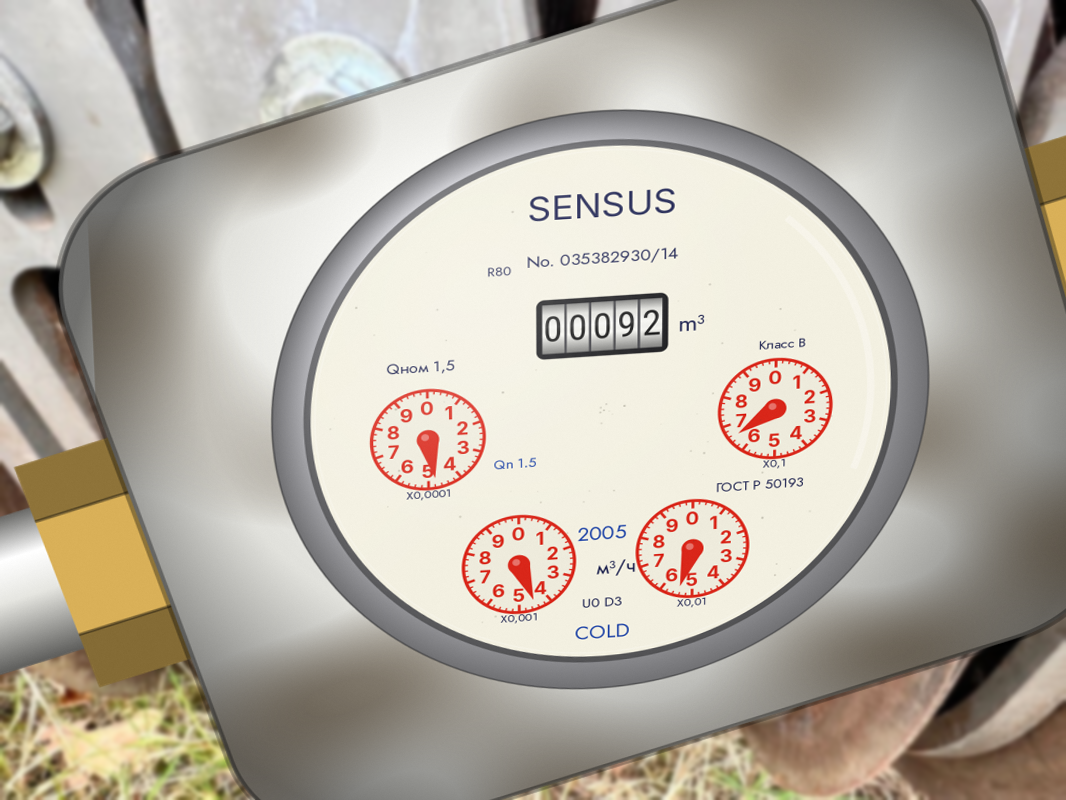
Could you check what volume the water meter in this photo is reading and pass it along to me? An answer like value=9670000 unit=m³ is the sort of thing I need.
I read value=92.6544 unit=m³
